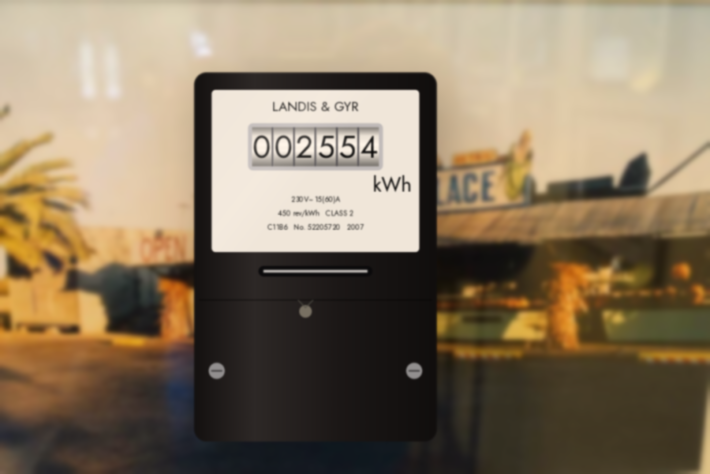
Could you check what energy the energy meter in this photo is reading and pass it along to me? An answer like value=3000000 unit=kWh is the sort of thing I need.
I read value=2554 unit=kWh
